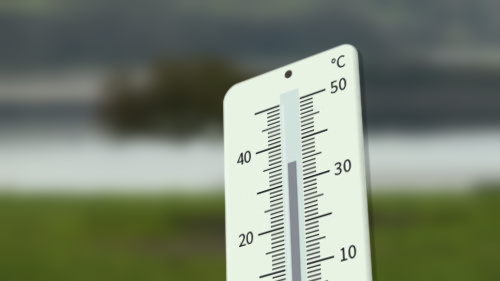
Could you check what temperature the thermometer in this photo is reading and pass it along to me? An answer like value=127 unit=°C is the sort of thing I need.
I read value=35 unit=°C
